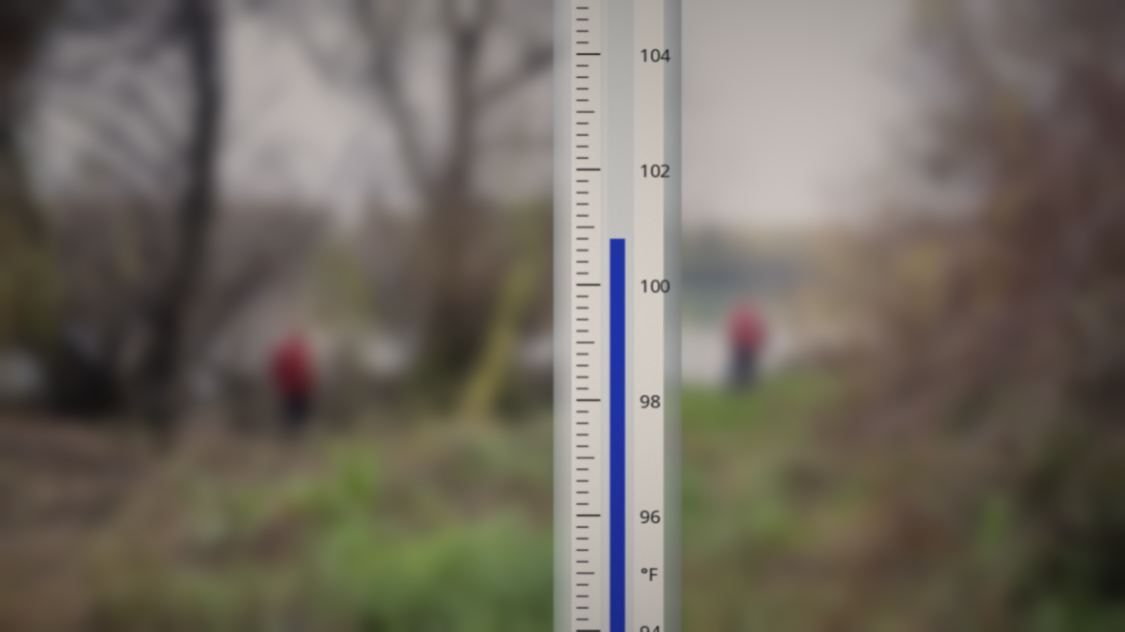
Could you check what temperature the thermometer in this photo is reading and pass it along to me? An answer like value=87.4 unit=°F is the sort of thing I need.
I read value=100.8 unit=°F
